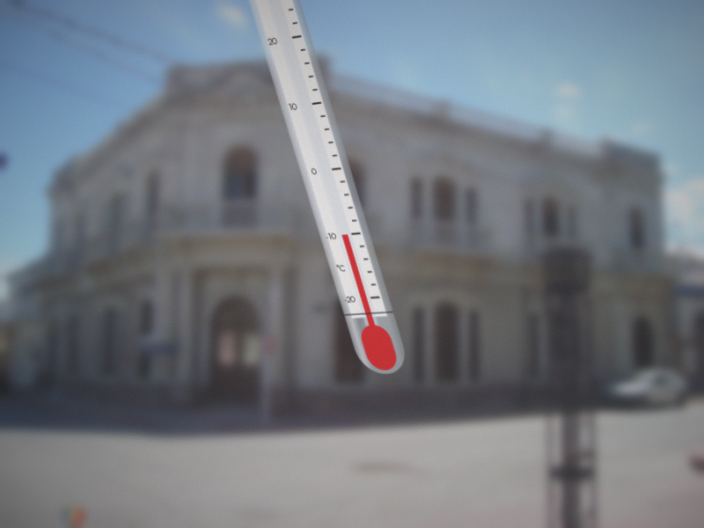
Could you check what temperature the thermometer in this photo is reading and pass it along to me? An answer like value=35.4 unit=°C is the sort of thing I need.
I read value=-10 unit=°C
